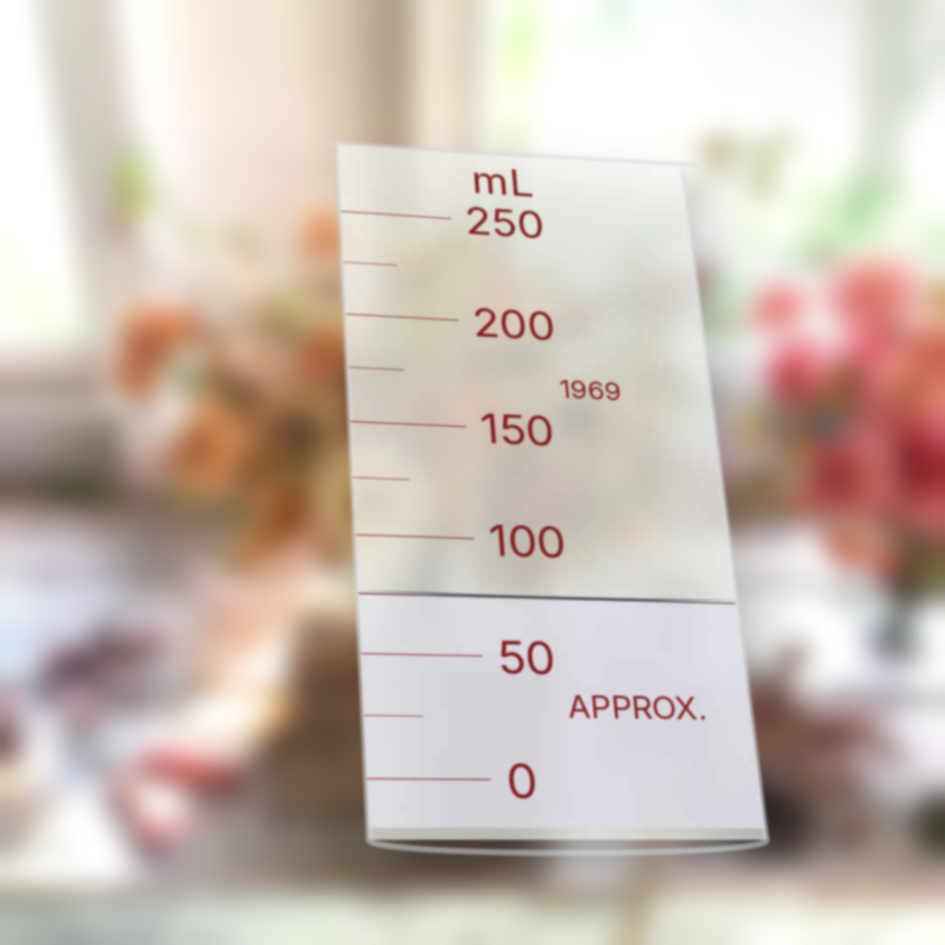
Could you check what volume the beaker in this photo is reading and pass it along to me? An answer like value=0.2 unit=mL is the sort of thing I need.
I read value=75 unit=mL
